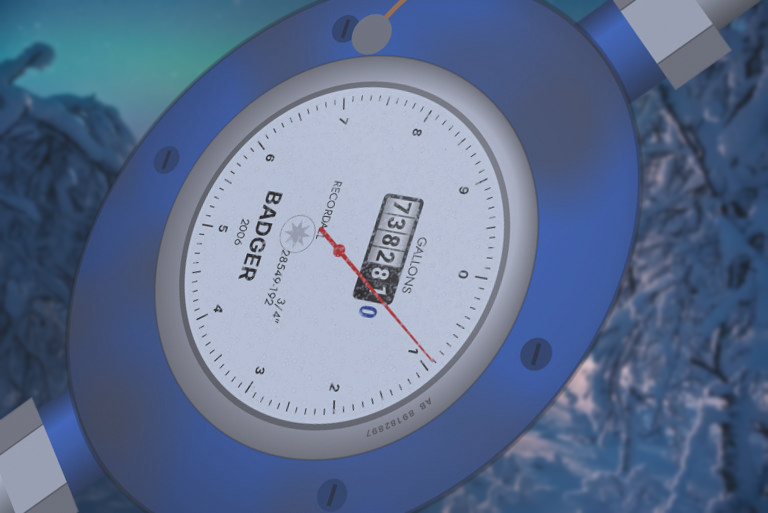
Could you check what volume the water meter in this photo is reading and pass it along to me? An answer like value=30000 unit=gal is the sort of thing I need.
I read value=7382810.9 unit=gal
